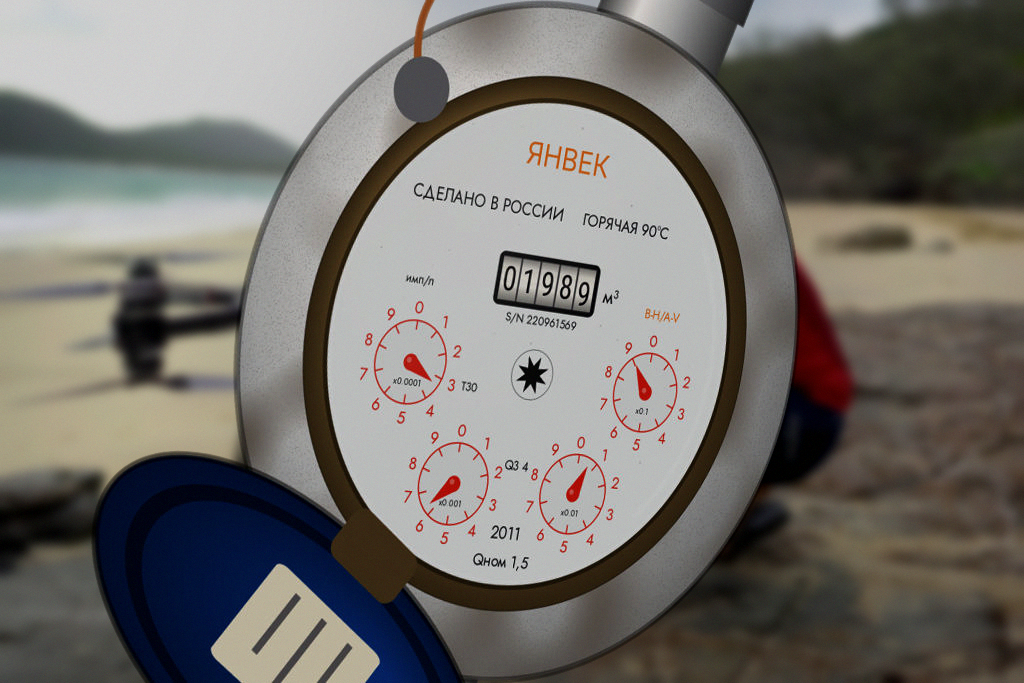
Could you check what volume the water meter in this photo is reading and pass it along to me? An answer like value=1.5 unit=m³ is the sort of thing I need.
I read value=1988.9063 unit=m³
